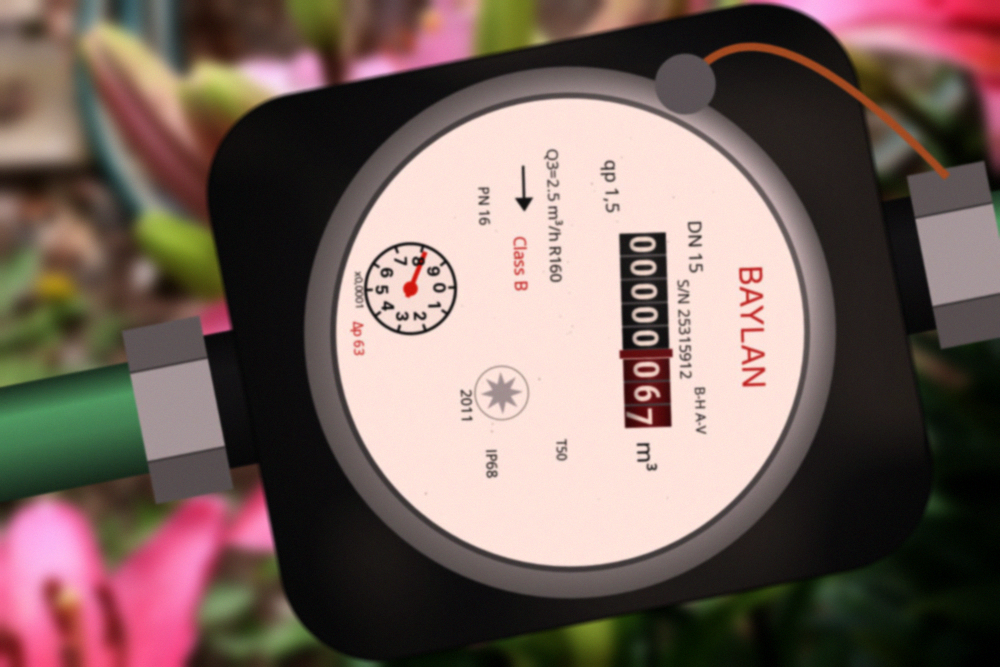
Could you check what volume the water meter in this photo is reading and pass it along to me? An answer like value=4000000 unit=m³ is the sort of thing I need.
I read value=0.0668 unit=m³
